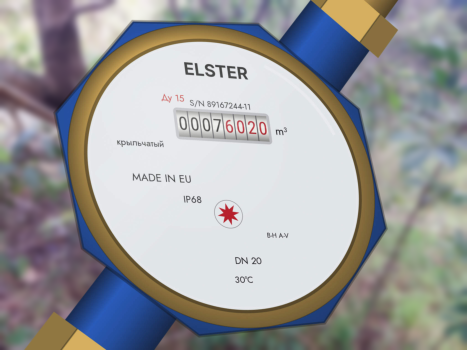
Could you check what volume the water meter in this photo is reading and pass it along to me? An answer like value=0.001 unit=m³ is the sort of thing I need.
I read value=7.6020 unit=m³
